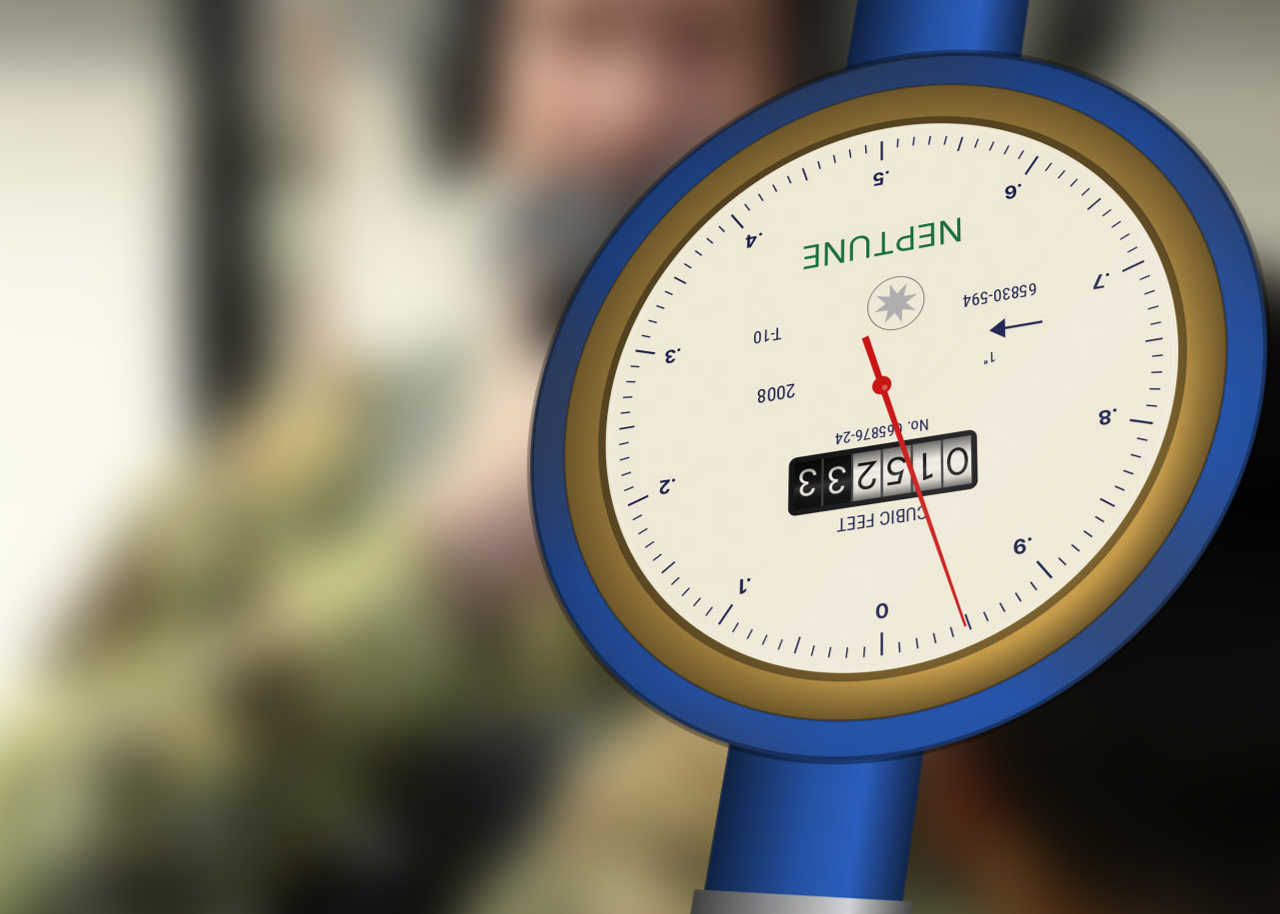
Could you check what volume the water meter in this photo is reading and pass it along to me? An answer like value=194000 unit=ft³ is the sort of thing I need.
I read value=15232.95 unit=ft³
